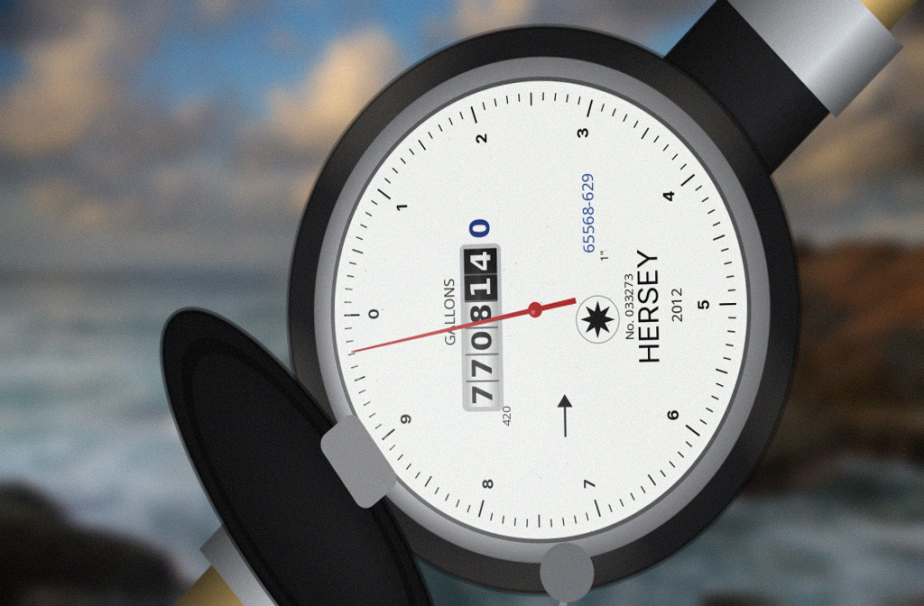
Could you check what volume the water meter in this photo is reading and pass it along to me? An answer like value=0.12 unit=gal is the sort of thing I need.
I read value=7708139.7 unit=gal
